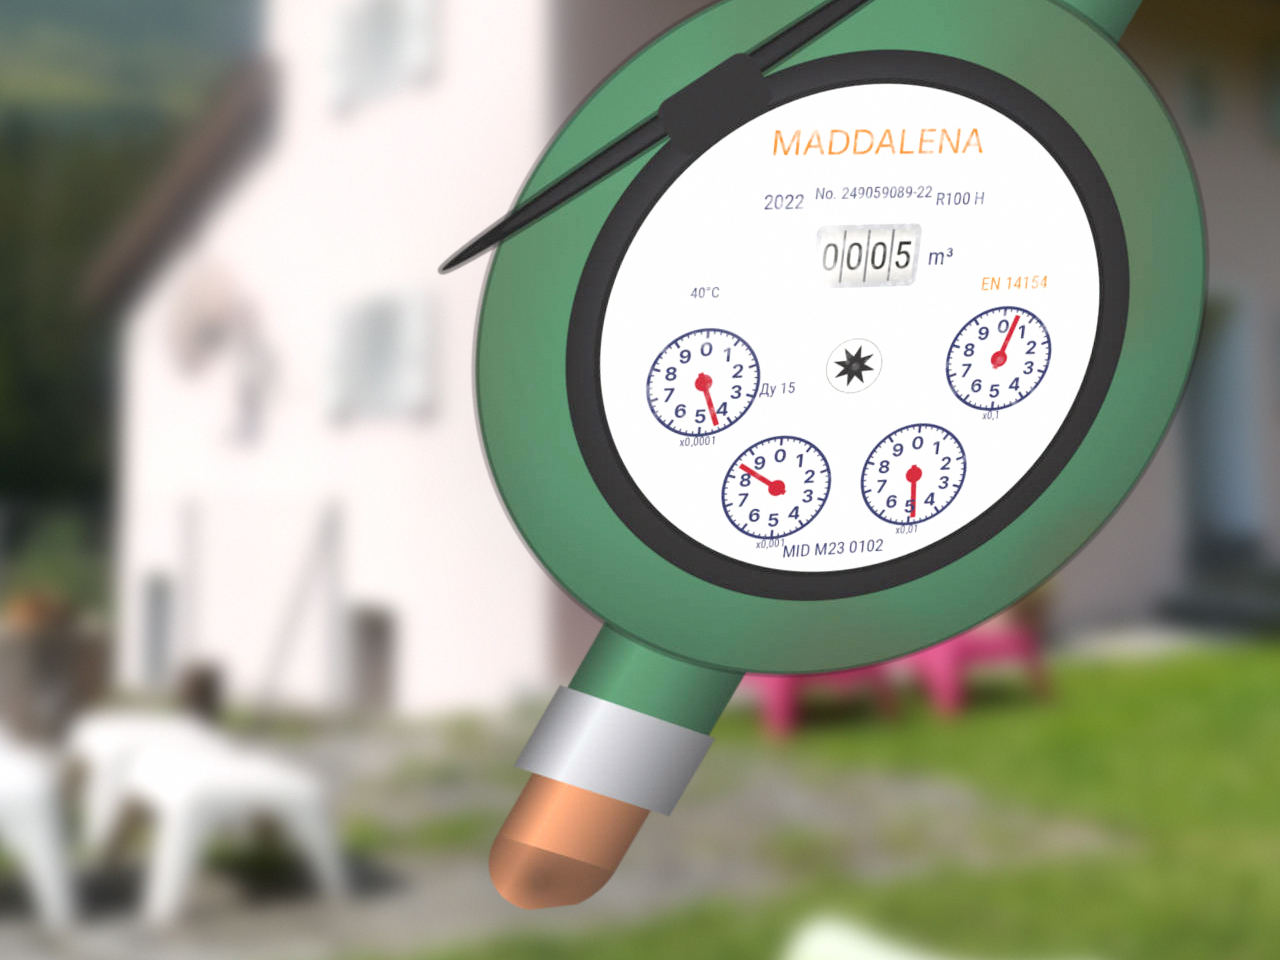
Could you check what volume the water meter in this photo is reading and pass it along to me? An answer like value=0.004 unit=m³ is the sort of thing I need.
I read value=5.0484 unit=m³
